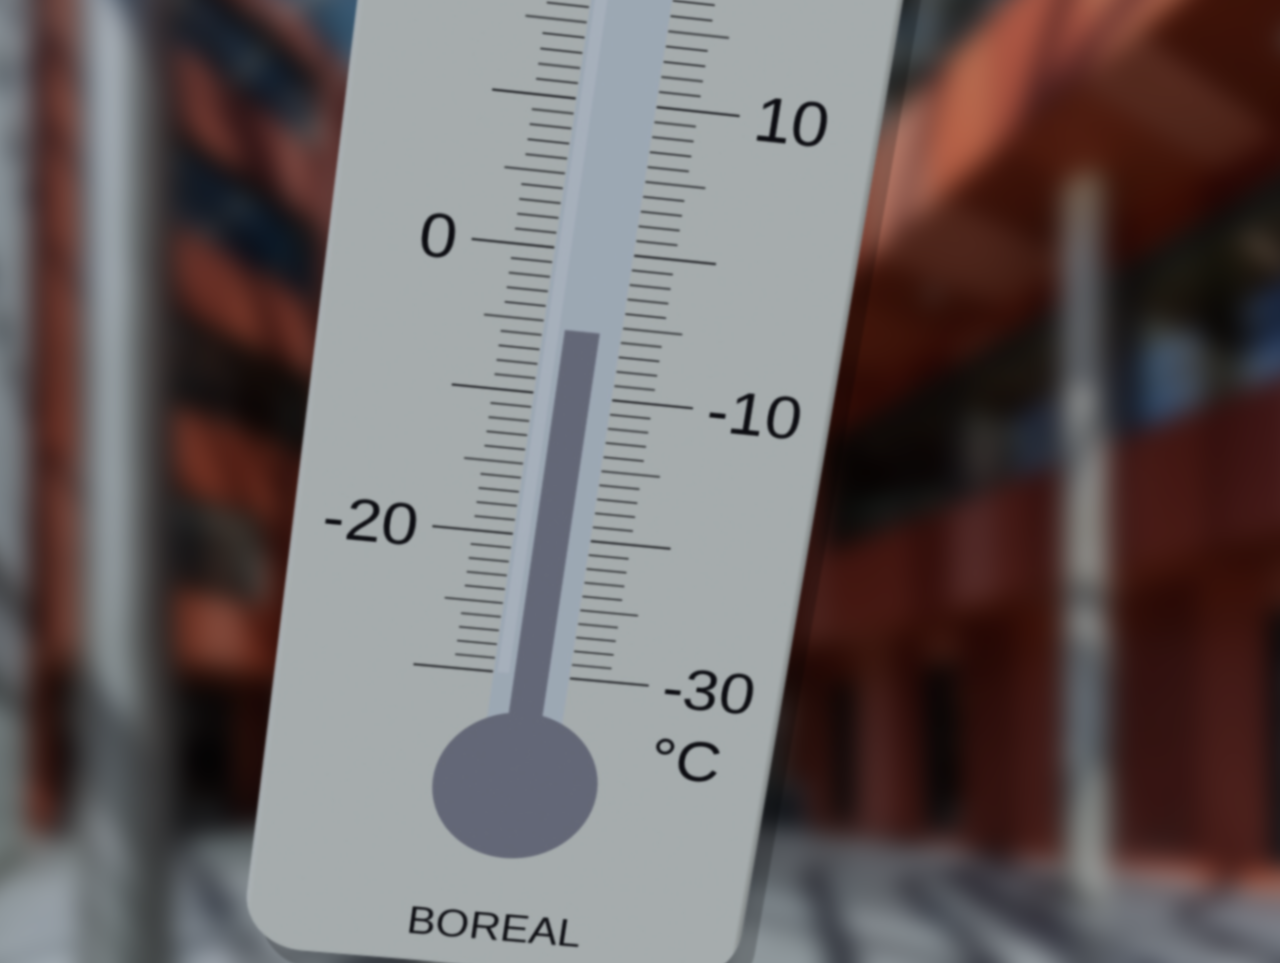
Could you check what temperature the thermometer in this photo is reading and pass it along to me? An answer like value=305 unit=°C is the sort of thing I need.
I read value=-5.5 unit=°C
